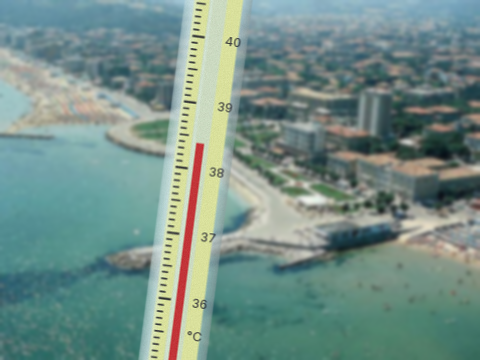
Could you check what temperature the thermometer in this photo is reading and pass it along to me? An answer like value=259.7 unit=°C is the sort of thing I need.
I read value=38.4 unit=°C
